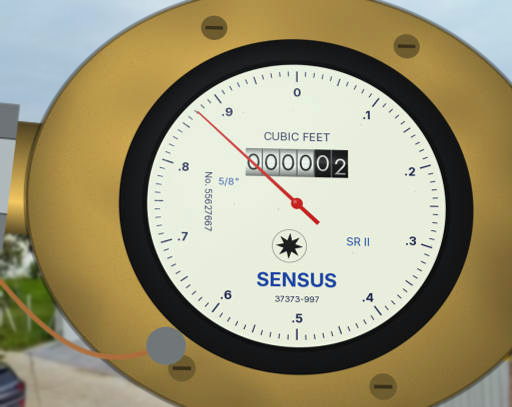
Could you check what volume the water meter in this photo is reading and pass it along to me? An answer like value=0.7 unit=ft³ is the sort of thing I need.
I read value=1.87 unit=ft³
